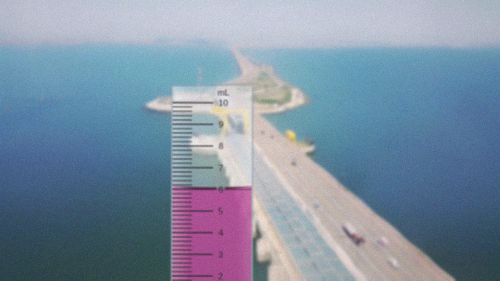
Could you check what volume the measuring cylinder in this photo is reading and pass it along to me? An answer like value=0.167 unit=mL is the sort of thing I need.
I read value=6 unit=mL
